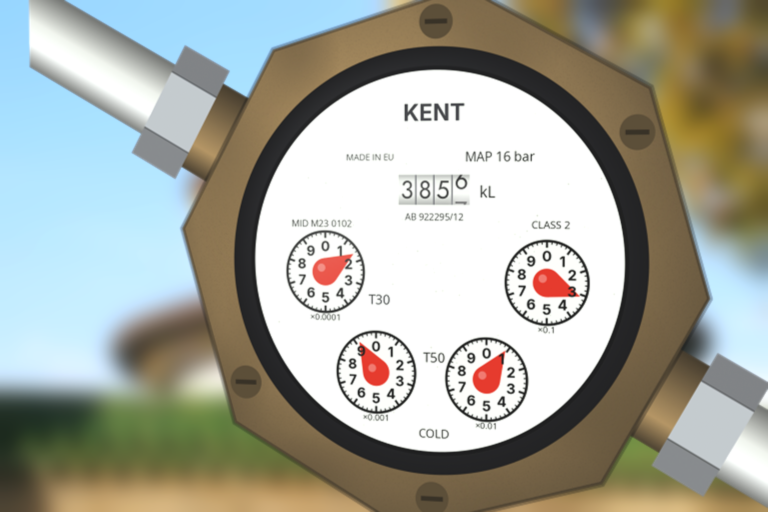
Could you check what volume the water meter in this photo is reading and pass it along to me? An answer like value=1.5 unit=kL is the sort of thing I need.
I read value=3856.3091 unit=kL
